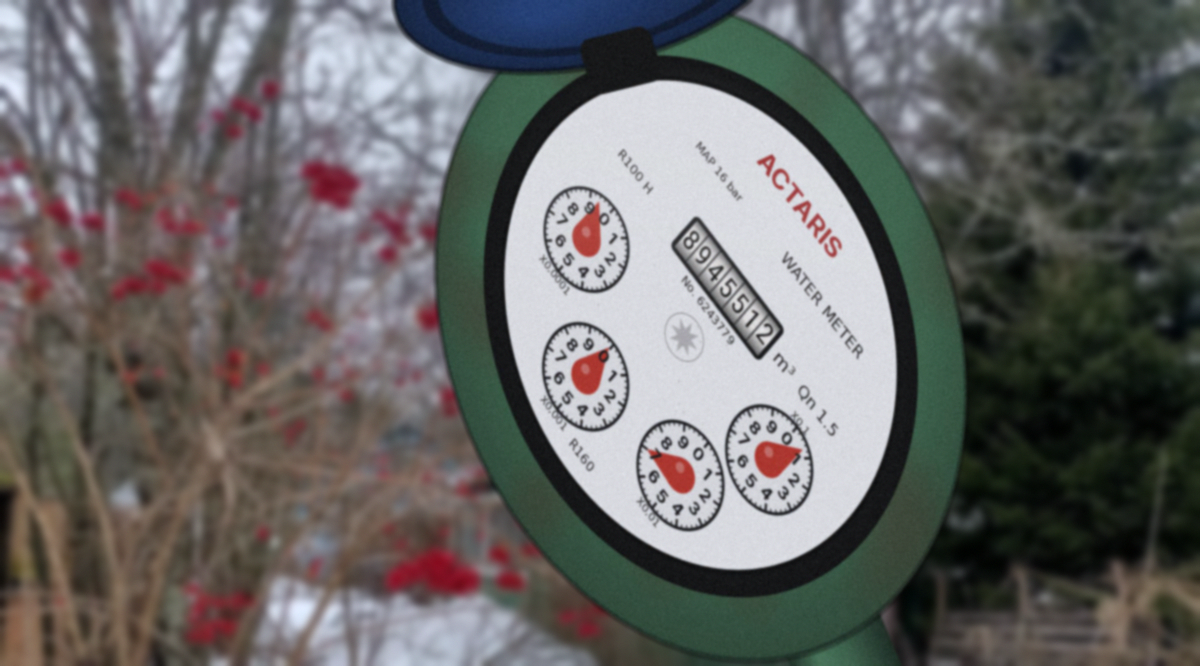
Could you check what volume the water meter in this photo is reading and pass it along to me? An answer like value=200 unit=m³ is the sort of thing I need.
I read value=8945512.0699 unit=m³
